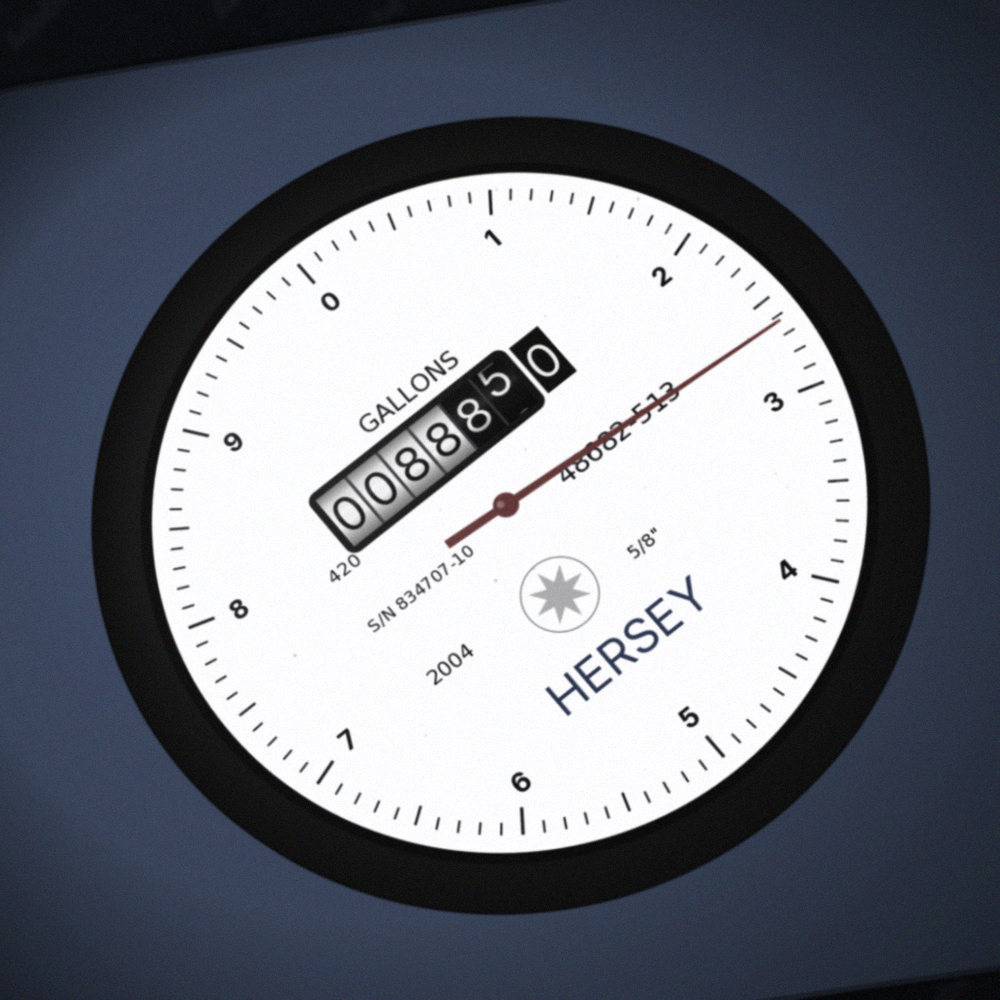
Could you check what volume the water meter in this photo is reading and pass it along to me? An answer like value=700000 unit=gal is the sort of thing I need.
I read value=88852.6 unit=gal
